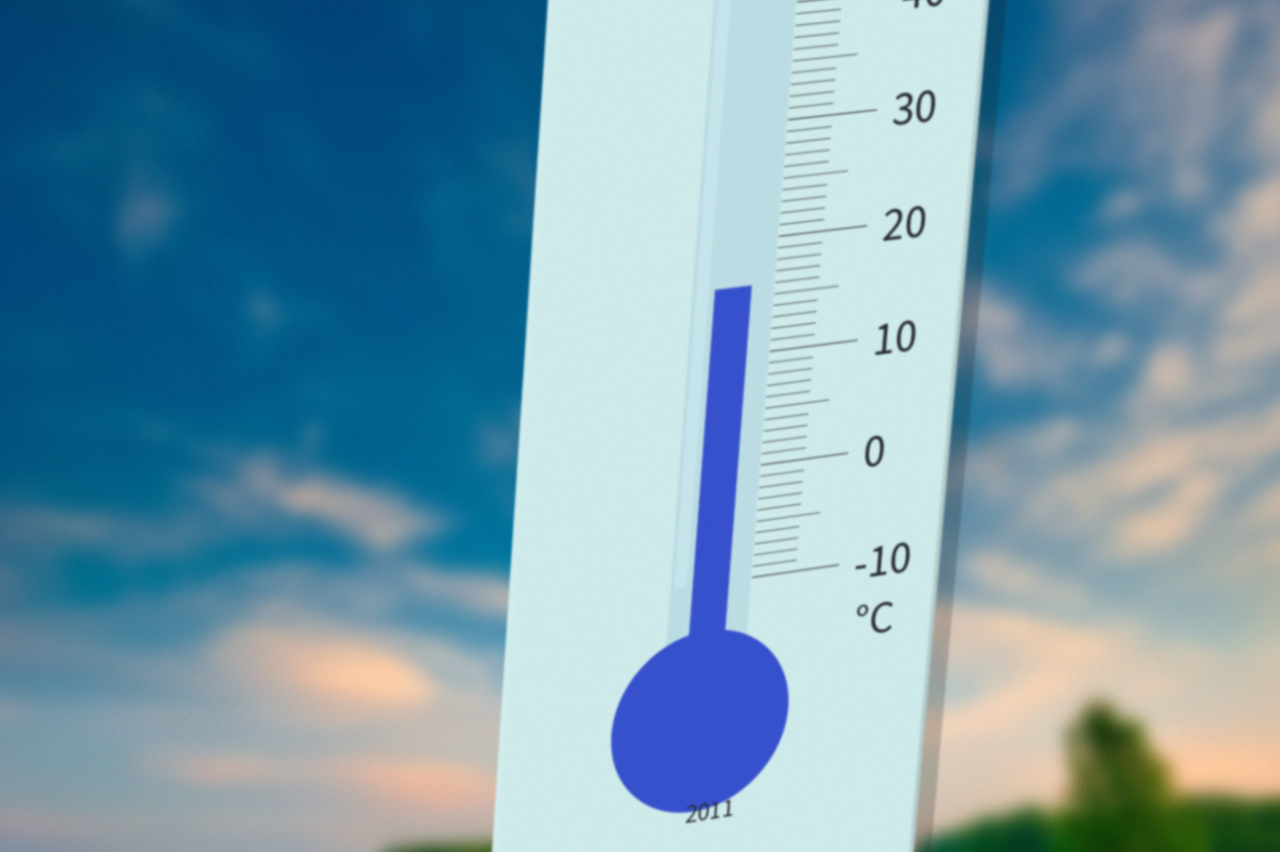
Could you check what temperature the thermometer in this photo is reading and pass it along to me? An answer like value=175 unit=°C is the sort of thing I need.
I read value=16 unit=°C
